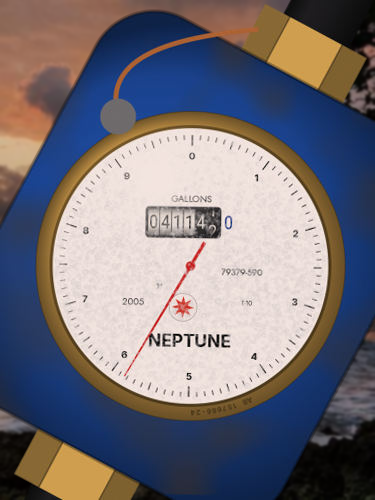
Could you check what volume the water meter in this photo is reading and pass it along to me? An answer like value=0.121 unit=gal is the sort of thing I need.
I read value=411415.8 unit=gal
